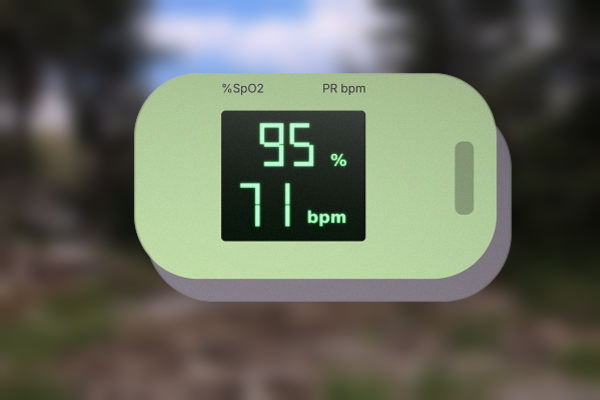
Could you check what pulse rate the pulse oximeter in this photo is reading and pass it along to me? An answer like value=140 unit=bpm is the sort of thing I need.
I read value=71 unit=bpm
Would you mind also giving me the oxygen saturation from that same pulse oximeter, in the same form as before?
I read value=95 unit=%
